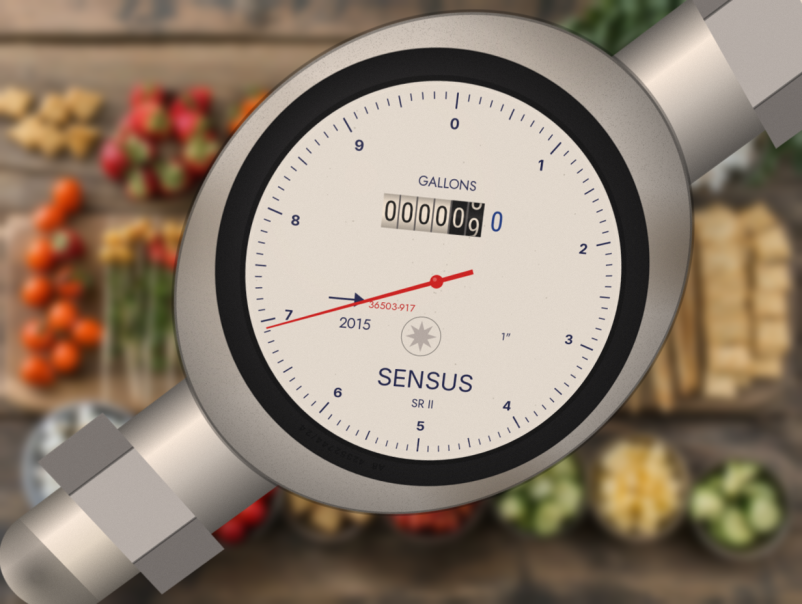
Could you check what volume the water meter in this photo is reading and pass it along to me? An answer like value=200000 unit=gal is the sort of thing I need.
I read value=86.9 unit=gal
